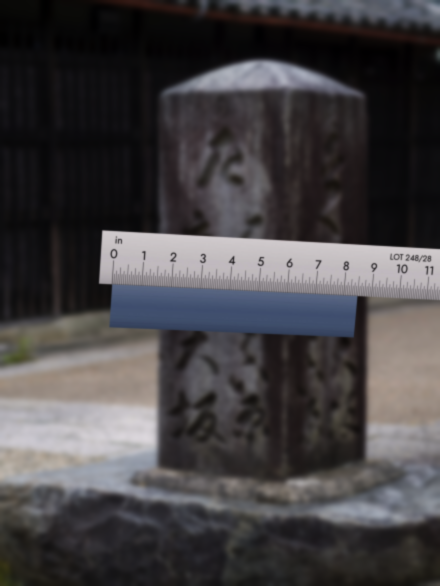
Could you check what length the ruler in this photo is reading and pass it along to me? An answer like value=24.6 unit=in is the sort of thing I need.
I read value=8.5 unit=in
